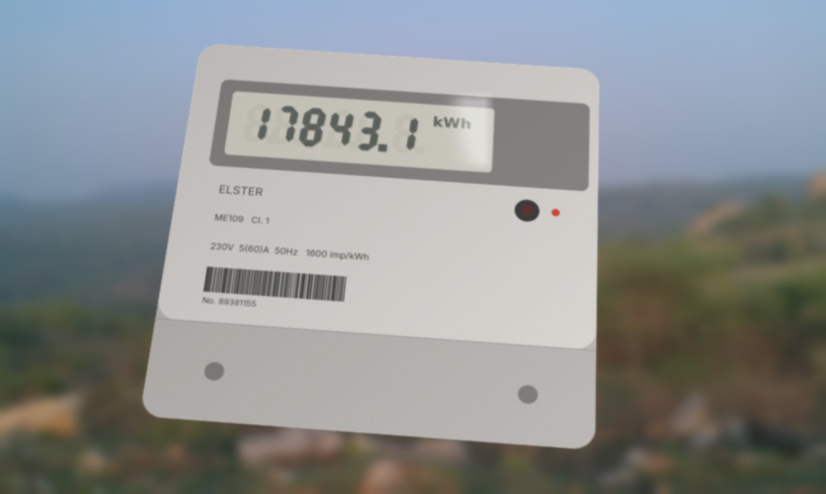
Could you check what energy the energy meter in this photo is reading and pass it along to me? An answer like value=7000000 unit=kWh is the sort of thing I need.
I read value=17843.1 unit=kWh
